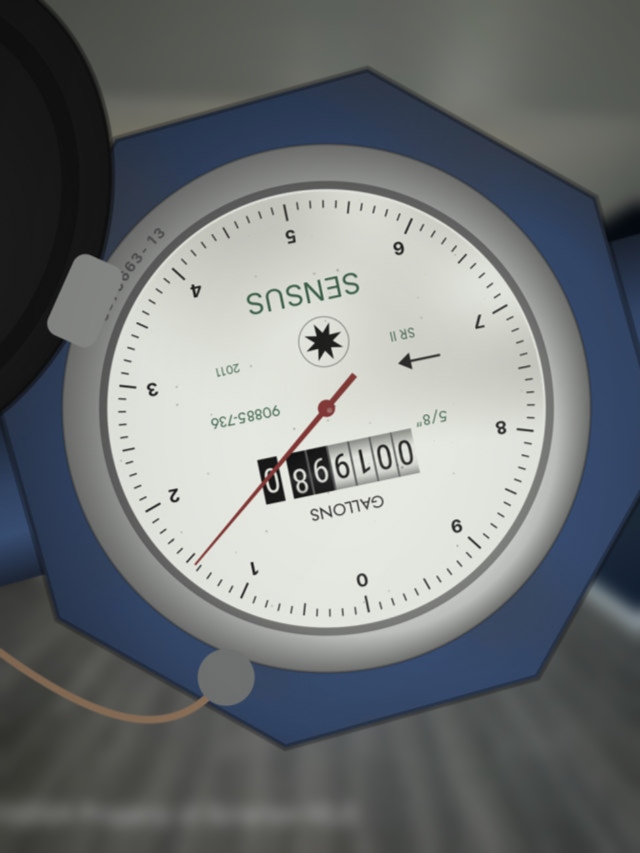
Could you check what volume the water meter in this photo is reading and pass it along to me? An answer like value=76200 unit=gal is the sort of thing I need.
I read value=19981.4 unit=gal
